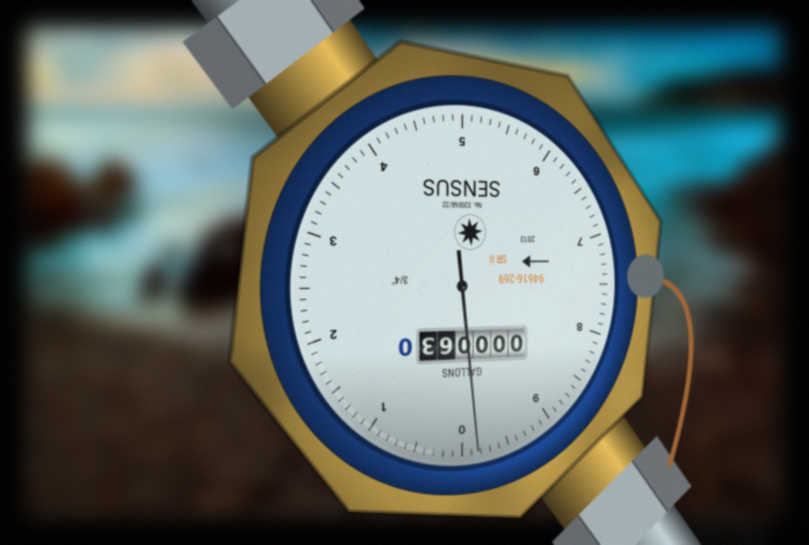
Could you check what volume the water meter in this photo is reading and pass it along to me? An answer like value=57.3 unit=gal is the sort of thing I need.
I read value=629.8 unit=gal
